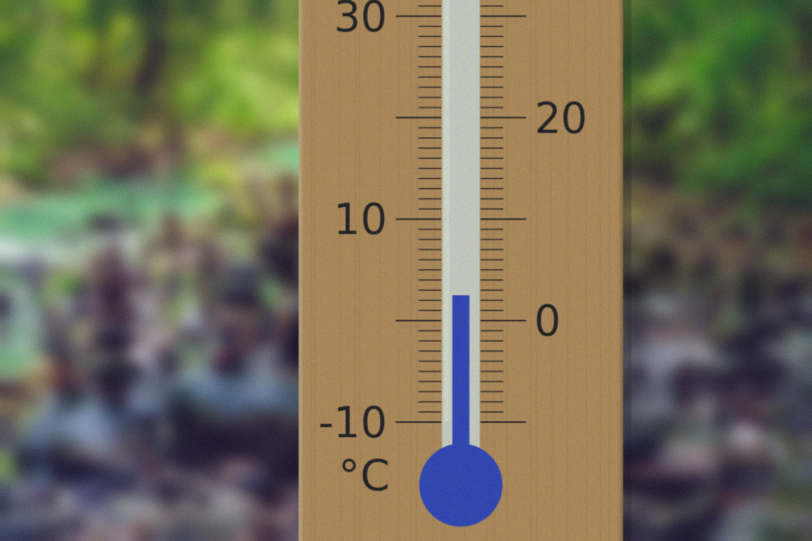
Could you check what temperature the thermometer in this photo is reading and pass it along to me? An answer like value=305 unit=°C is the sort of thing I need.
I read value=2.5 unit=°C
